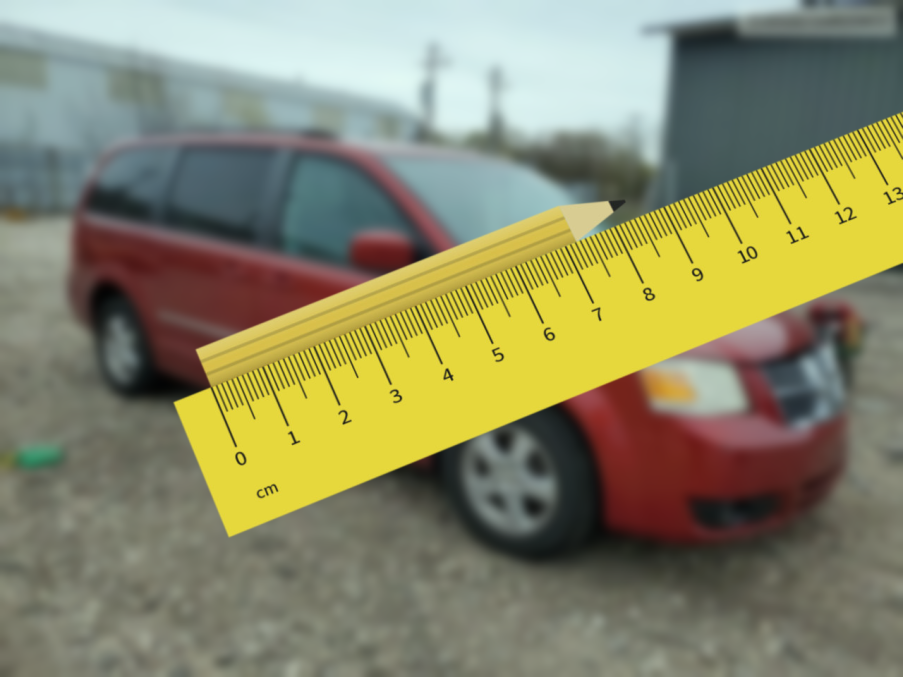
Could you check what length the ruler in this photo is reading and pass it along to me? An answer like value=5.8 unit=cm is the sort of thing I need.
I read value=8.4 unit=cm
